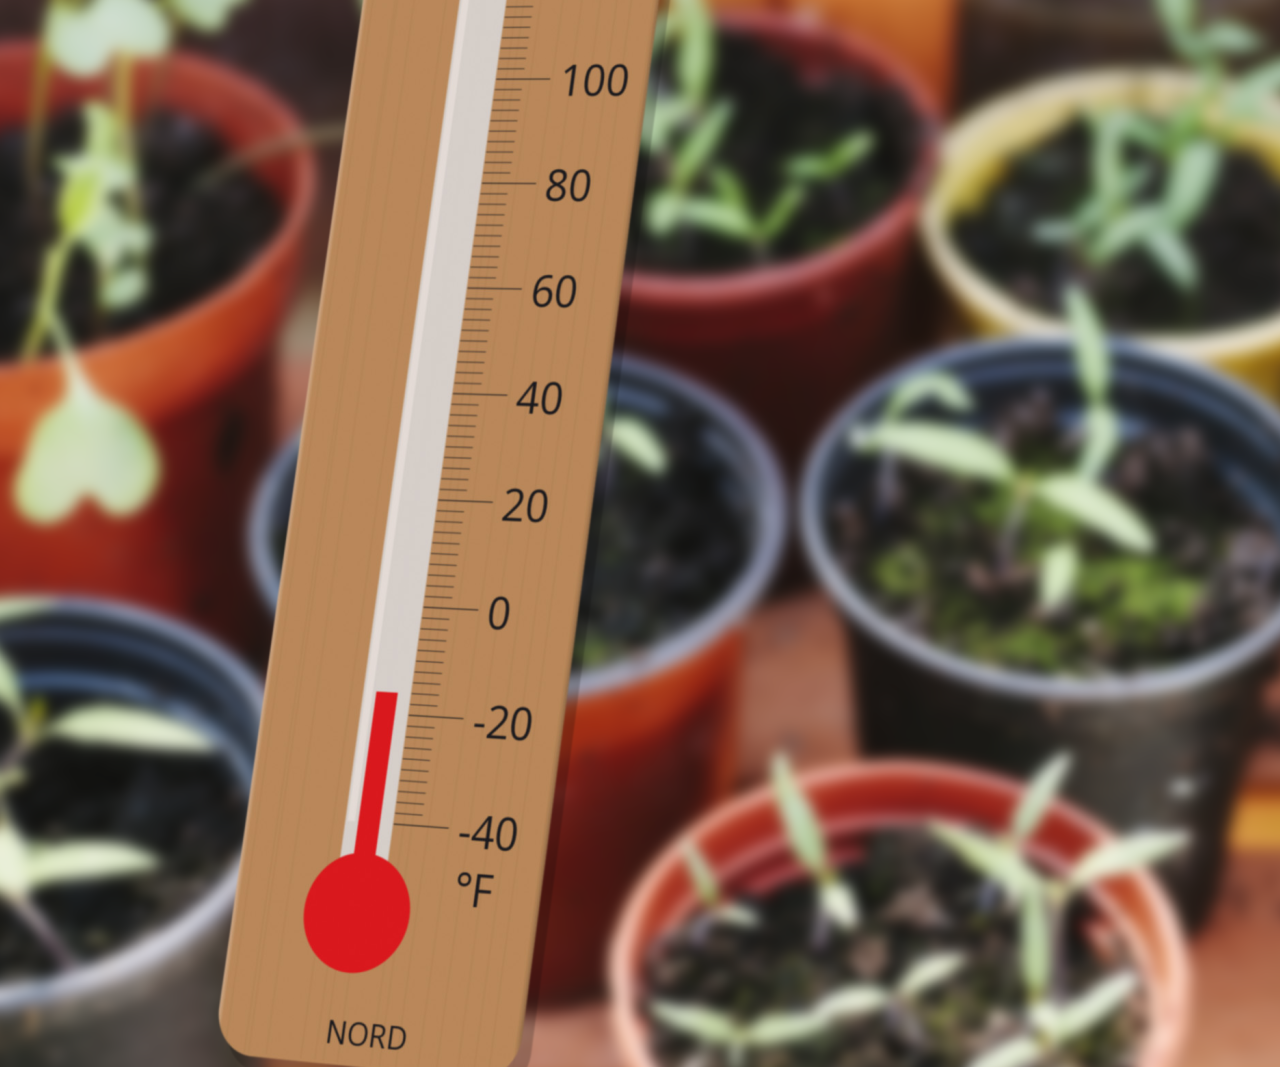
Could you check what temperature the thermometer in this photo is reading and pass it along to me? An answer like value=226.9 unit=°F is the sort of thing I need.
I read value=-16 unit=°F
